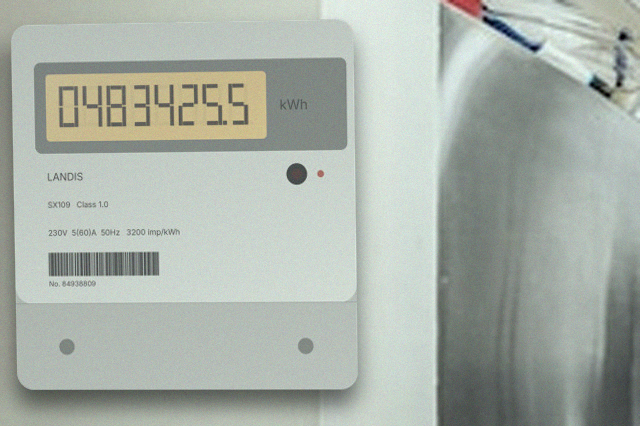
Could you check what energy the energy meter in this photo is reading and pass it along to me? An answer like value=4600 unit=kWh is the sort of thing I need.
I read value=483425.5 unit=kWh
